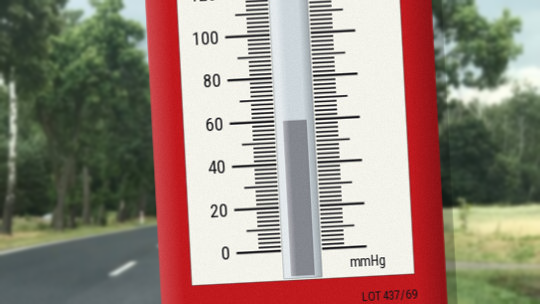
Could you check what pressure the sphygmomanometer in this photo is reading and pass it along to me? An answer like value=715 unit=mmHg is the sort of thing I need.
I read value=60 unit=mmHg
